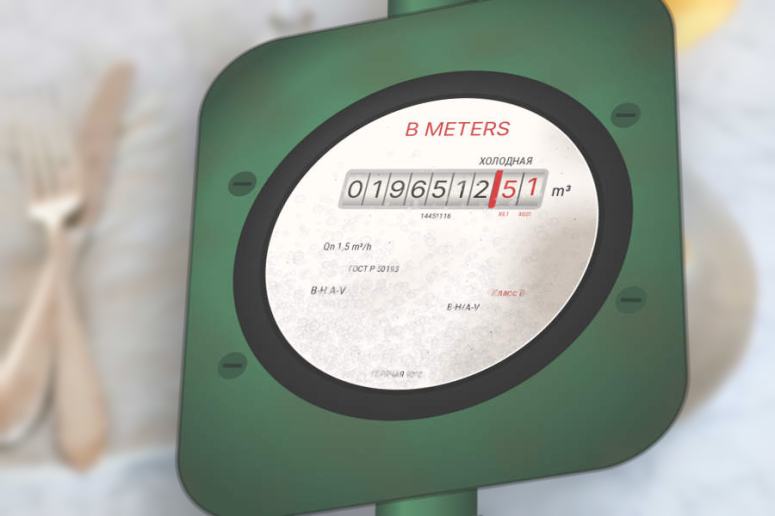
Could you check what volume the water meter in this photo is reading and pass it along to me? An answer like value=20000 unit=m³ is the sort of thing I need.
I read value=196512.51 unit=m³
